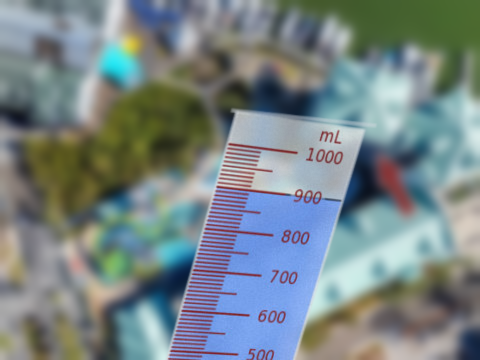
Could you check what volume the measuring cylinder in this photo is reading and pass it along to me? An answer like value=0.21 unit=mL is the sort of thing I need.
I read value=900 unit=mL
